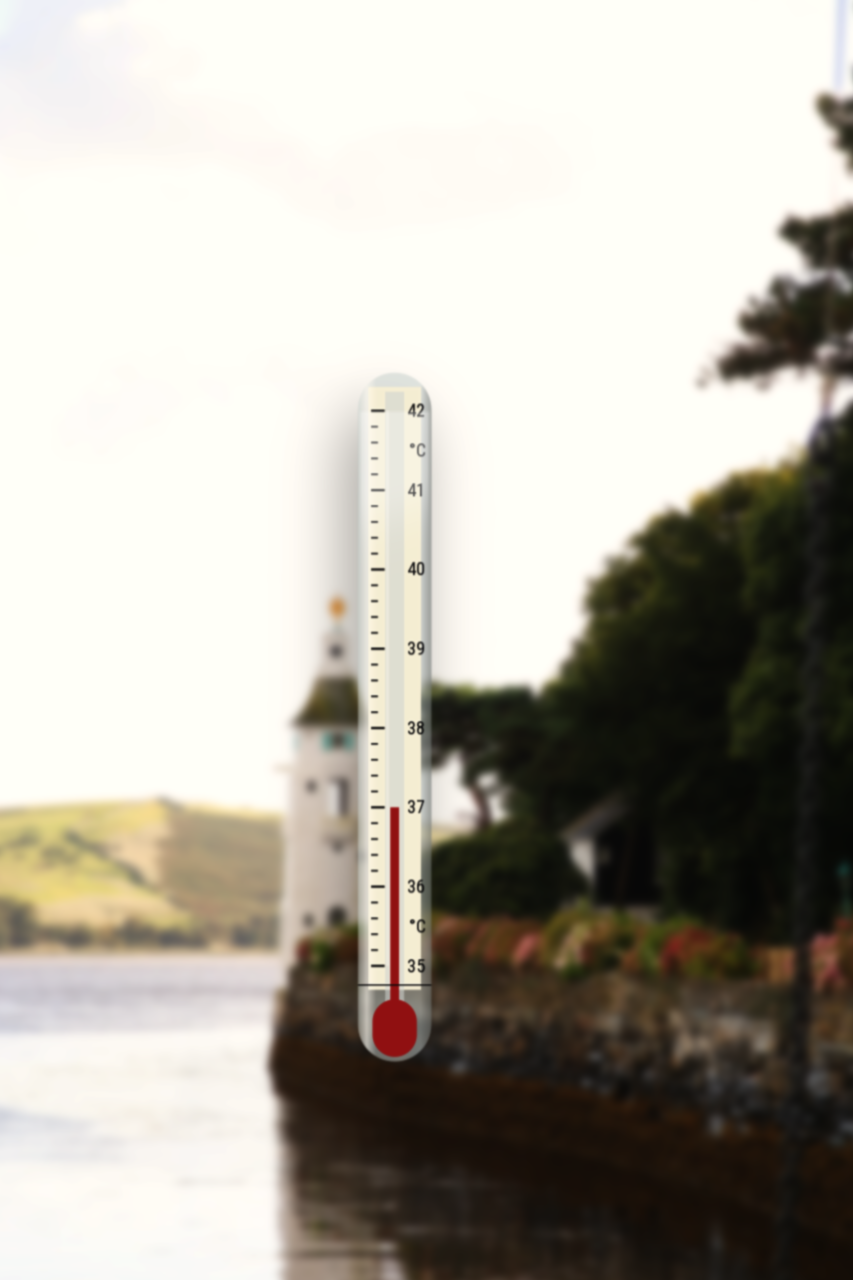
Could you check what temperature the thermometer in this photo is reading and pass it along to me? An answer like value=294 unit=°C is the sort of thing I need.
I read value=37 unit=°C
